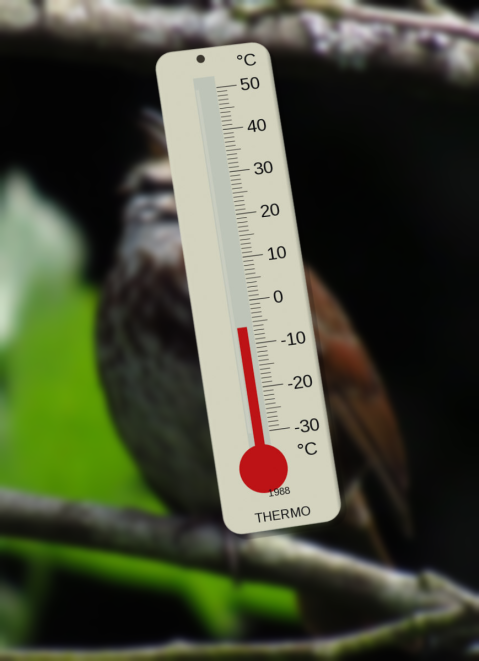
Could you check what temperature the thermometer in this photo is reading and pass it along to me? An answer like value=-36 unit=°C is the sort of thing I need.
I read value=-6 unit=°C
